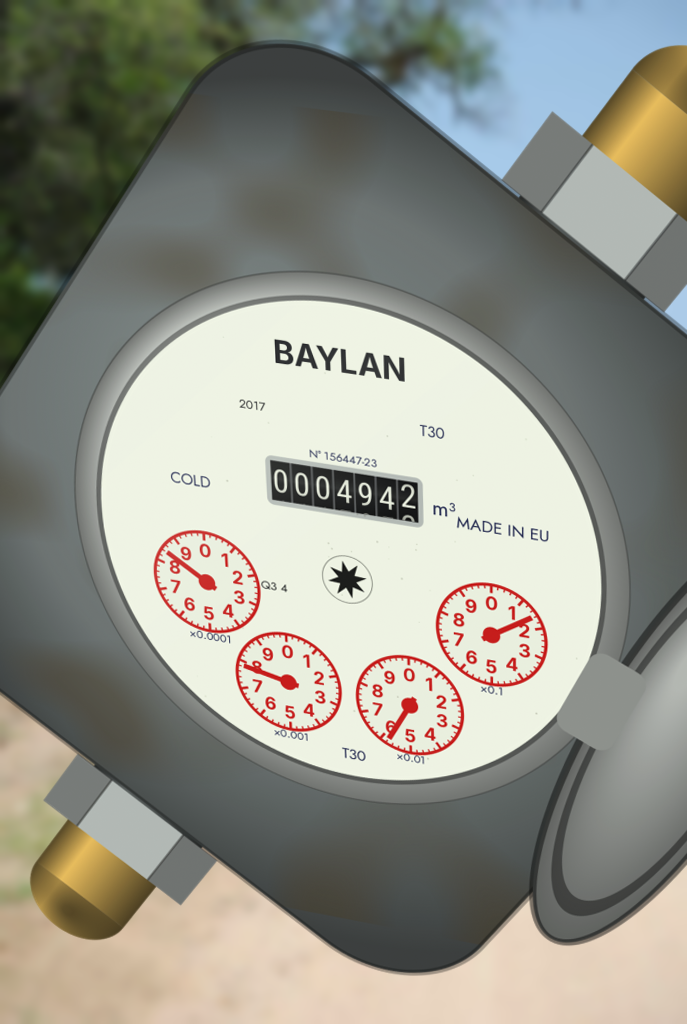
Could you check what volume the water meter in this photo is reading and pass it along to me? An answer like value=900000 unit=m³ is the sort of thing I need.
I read value=4942.1578 unit=m³
